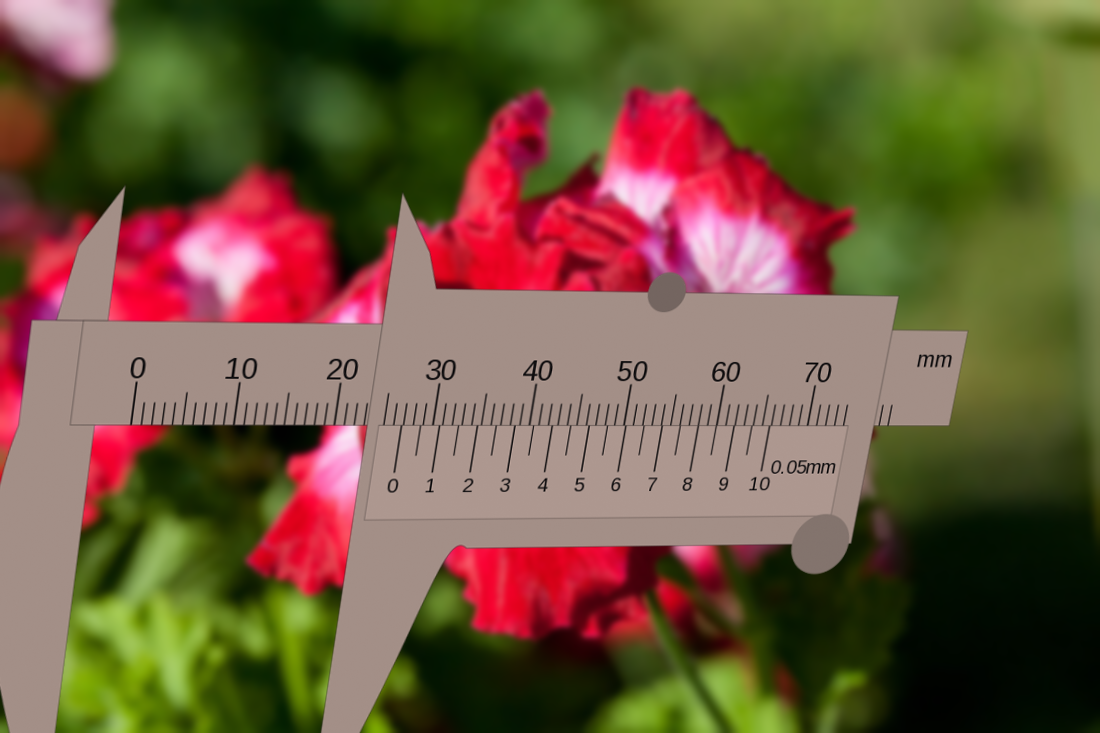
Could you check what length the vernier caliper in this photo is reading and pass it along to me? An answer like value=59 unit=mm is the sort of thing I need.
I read value=26.8 unit=mm
